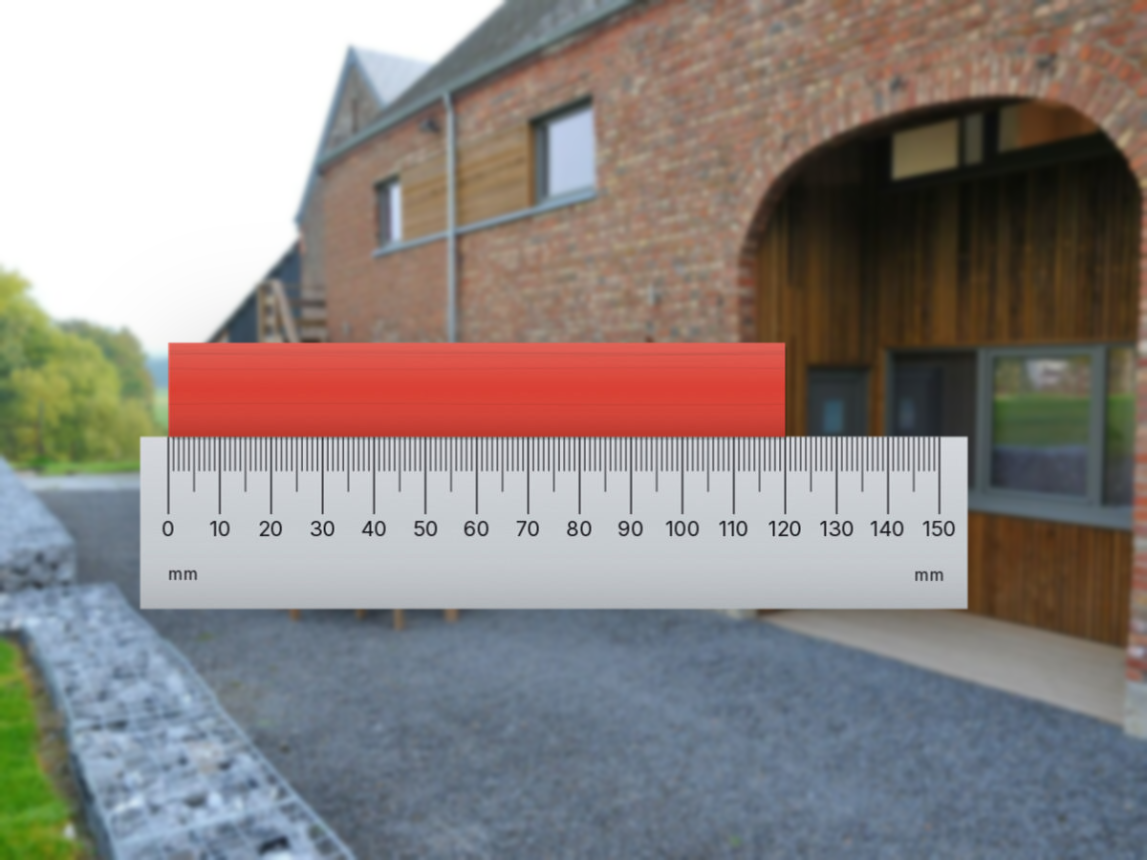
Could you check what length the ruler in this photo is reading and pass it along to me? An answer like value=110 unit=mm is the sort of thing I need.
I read value=120 unit=mm
